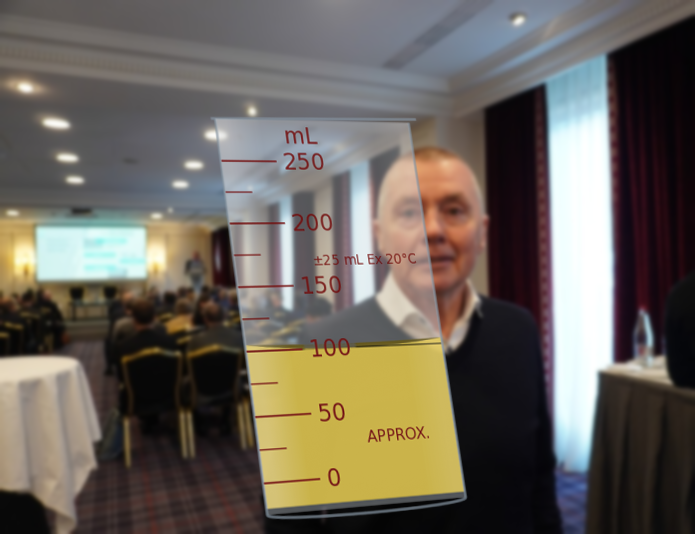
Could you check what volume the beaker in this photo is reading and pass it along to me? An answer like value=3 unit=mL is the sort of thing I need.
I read value=100 unit=mL
